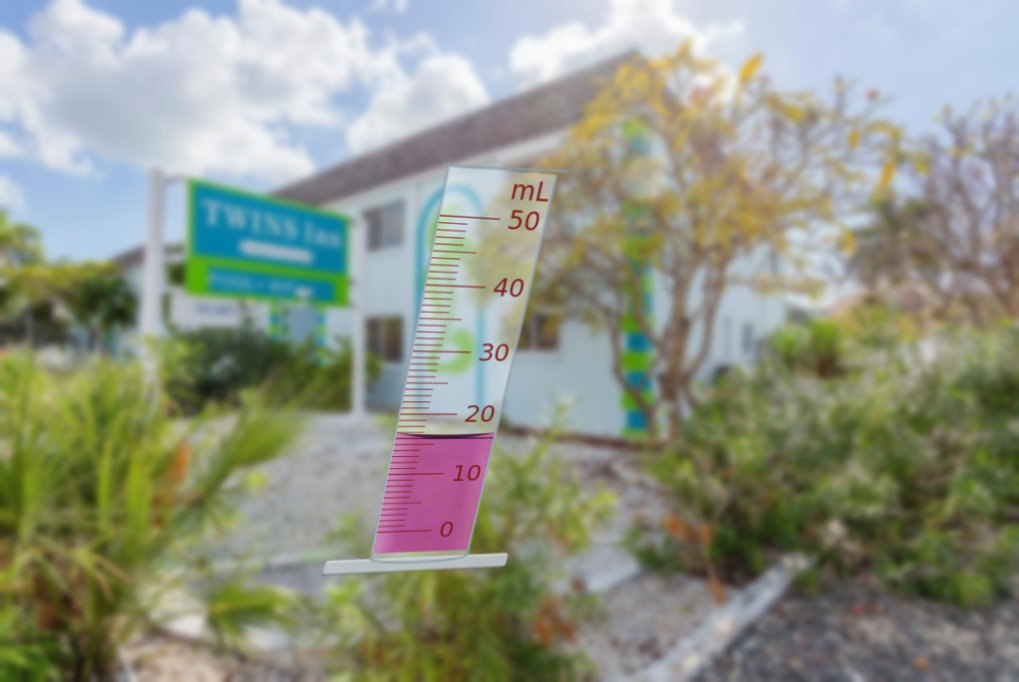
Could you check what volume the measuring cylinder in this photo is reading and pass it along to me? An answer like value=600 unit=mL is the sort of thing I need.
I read value=16 unit=mL
